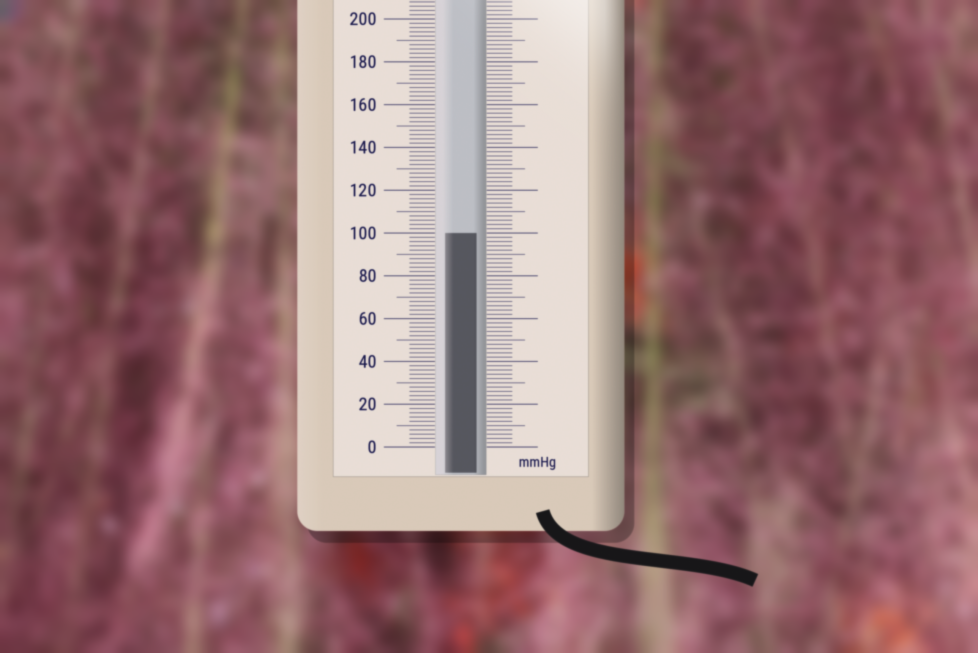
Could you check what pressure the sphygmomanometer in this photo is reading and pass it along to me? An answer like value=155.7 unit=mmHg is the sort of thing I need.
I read value=100 unit=mmHg
